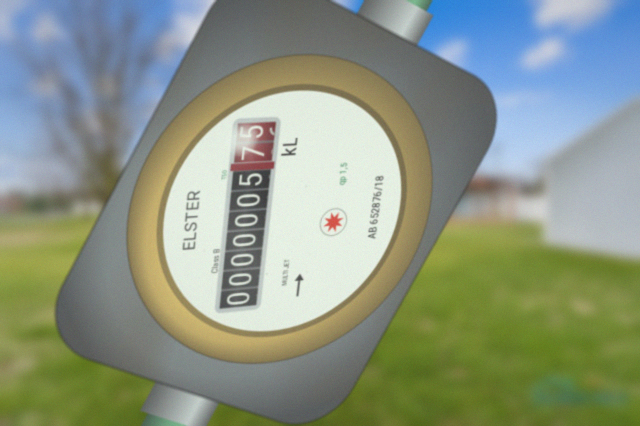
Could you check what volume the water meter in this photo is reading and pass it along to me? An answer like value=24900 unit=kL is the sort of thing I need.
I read value=5.75 unit=kL
